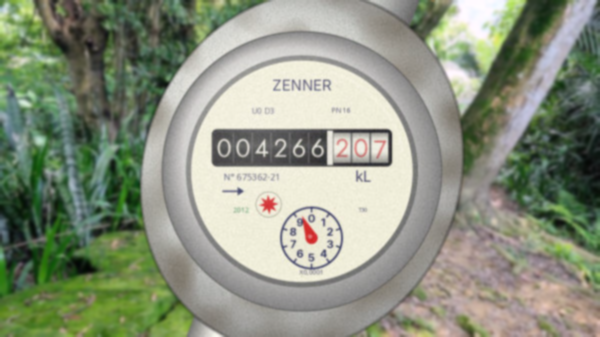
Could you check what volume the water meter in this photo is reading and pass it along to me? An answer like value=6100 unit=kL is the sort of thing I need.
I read value=4266.2069 unit=kL
